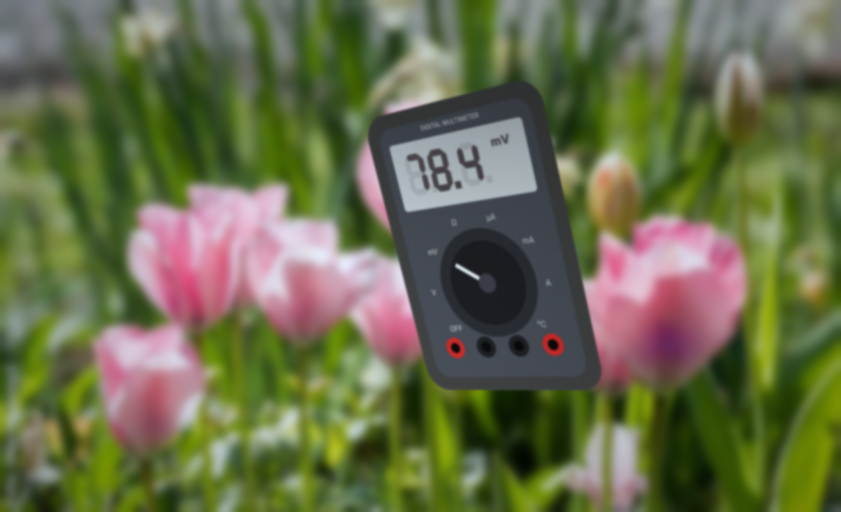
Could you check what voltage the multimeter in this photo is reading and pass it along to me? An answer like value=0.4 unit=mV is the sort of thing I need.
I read value=78.4 unit=mV
